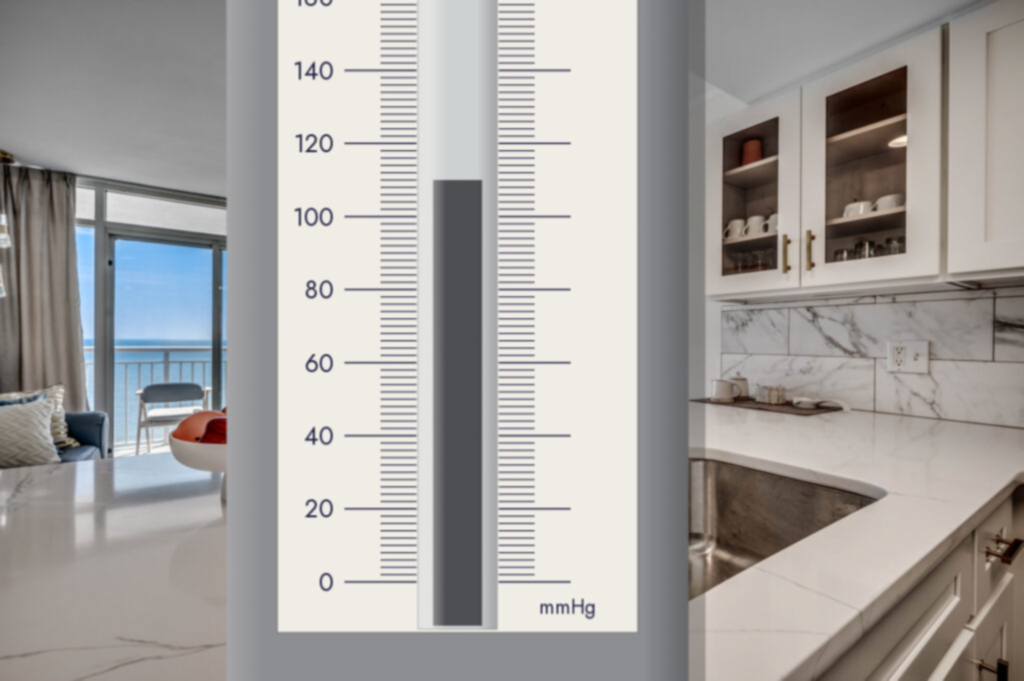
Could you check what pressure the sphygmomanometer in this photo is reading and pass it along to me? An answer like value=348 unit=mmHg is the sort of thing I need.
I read value=110 unit=mmHg
